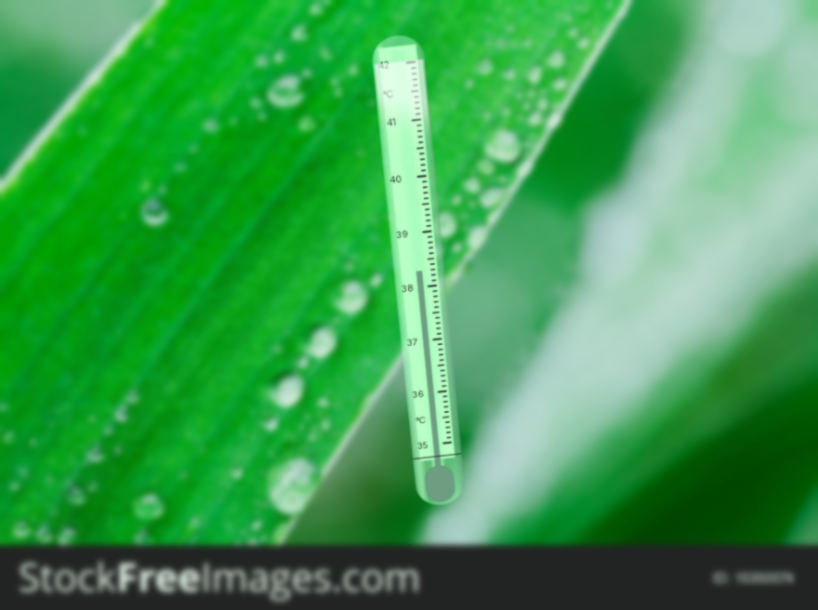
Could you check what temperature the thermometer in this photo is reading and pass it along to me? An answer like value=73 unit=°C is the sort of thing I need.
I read value=38.3 unit=°C
